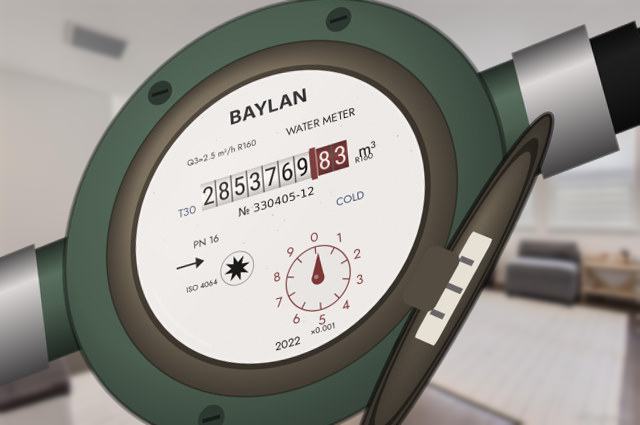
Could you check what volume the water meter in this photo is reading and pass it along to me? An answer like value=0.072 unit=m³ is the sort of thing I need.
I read value=2853769.830 unit=m³
